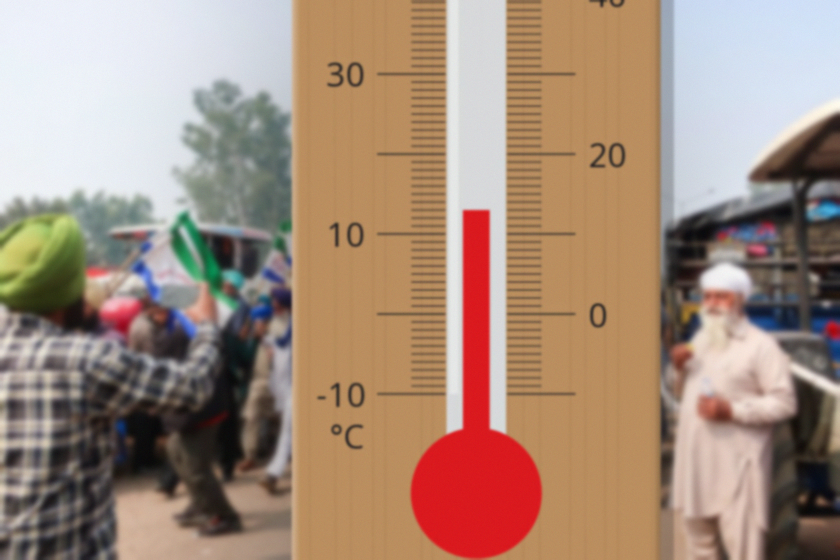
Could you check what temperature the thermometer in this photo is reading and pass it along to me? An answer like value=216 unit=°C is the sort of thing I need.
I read value=13 unit=°C
